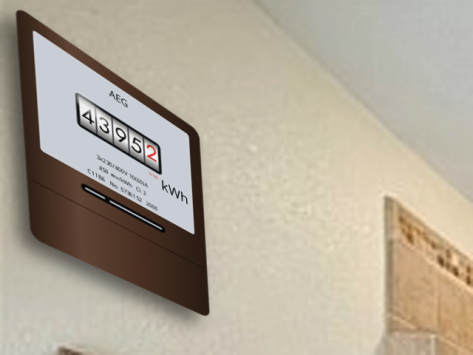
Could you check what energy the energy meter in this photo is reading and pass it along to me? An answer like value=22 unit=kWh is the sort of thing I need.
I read value=4395.2 unit=kWh
